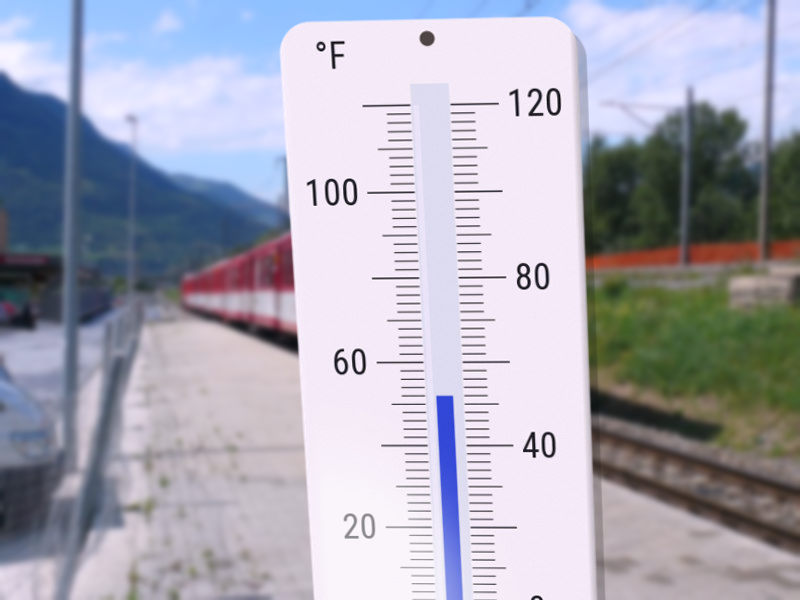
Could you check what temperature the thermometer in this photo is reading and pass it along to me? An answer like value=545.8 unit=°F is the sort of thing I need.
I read value=52 unit=°F
